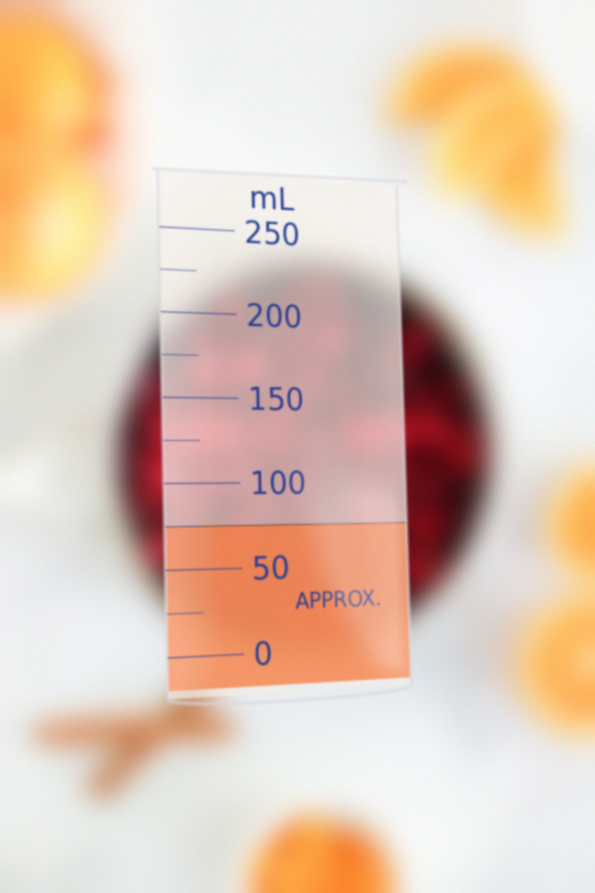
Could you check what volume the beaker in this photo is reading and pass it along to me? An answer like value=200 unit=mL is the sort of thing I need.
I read value=75 unit=mL
